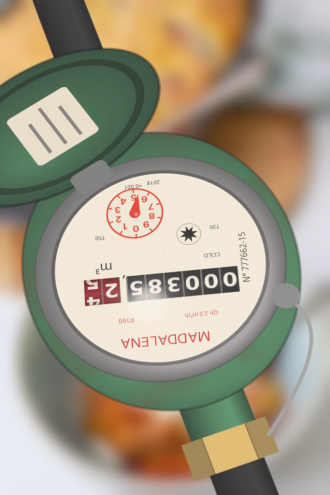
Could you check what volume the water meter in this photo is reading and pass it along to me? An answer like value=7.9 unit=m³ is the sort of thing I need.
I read value=385.245 unit=m³
